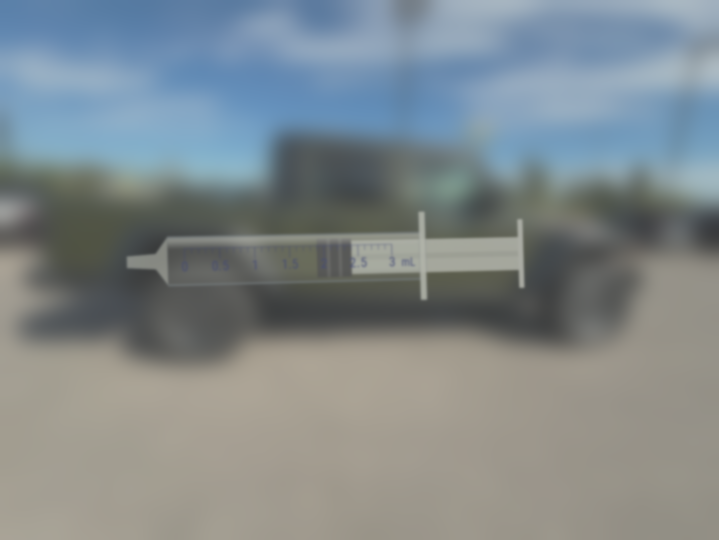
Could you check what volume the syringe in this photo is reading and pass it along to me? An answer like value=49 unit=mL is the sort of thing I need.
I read value=1.9 unit=mL
